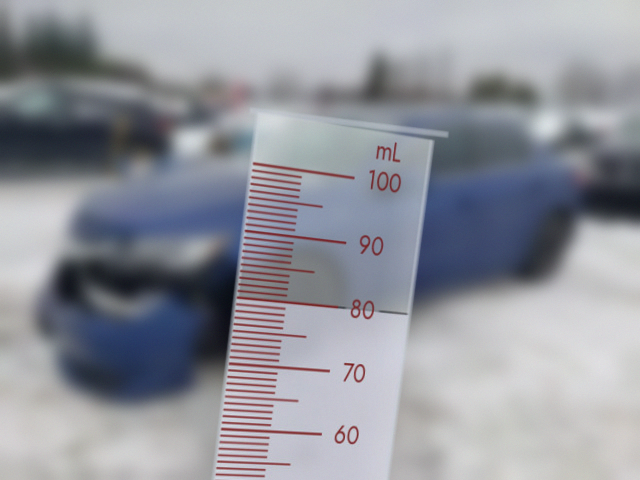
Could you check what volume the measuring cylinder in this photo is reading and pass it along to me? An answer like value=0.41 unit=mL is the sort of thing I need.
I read value=80 unit=mL
